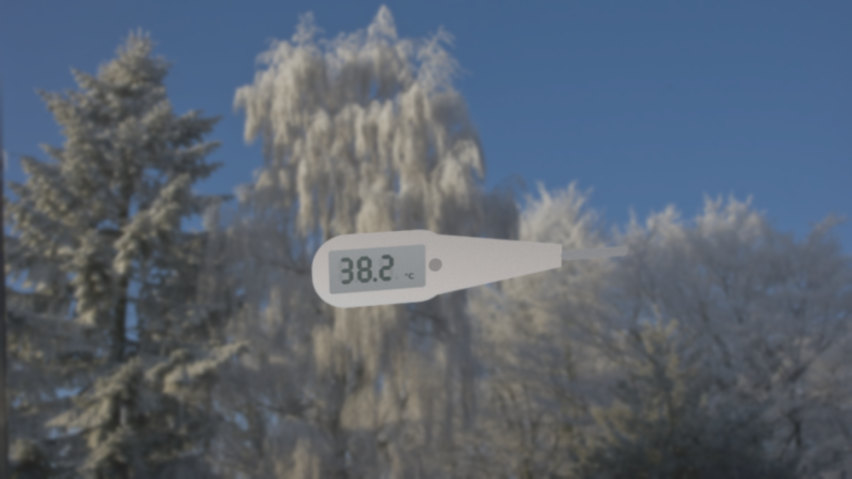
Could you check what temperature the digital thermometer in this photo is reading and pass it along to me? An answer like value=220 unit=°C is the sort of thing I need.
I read value=38.2 unit=°C
